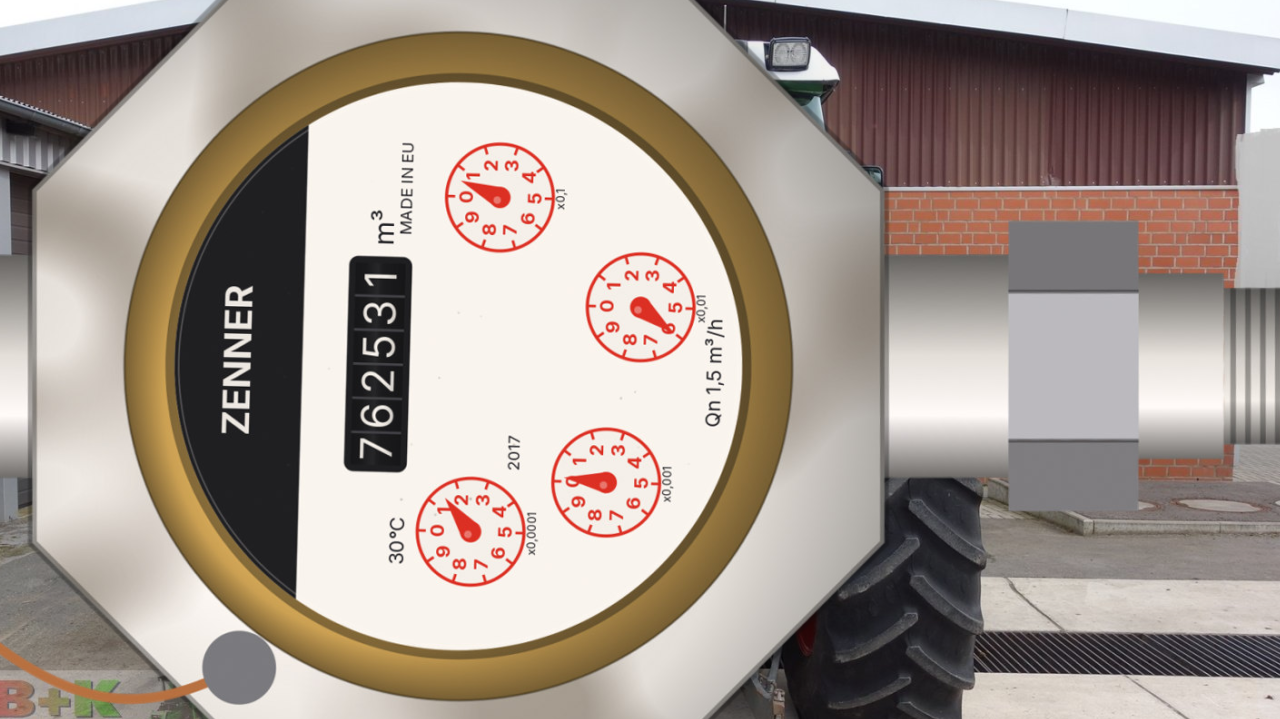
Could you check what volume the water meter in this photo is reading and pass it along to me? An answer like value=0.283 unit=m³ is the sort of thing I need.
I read value=762531.0601 unit=m³
